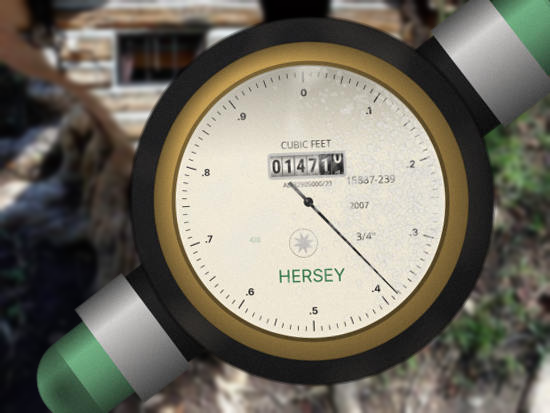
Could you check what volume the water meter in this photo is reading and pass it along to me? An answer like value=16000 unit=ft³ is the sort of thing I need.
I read value=14710.38 unit=ft³
